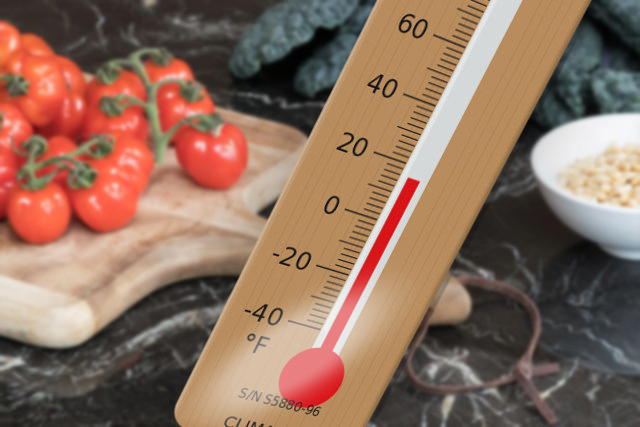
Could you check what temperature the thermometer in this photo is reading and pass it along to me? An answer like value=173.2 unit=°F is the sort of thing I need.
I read value=16 unit=°F
